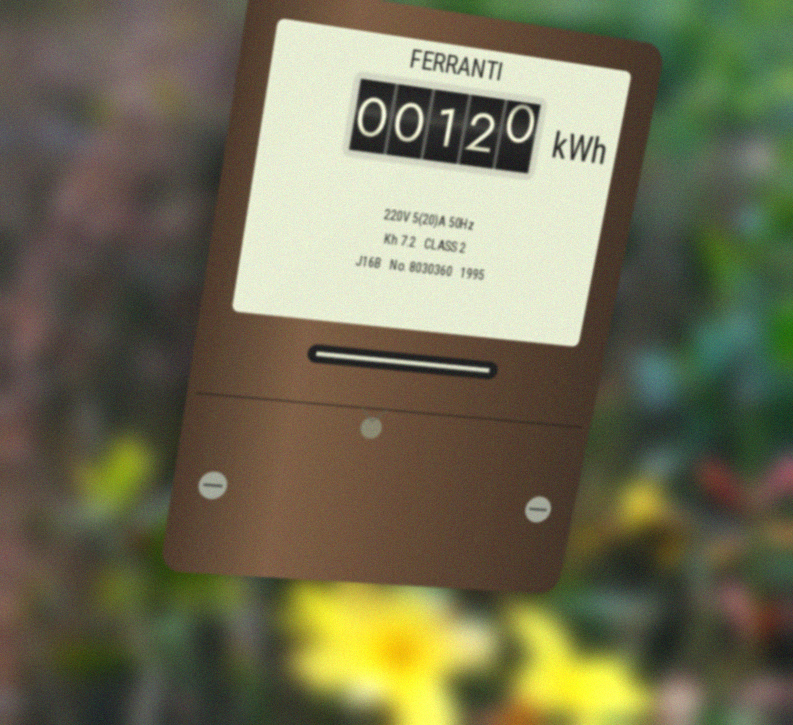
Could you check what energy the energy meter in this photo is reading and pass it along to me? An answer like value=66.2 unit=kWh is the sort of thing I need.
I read value=120 unit=kWh
